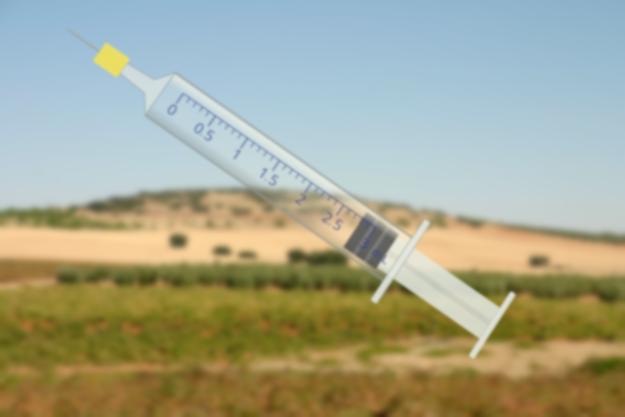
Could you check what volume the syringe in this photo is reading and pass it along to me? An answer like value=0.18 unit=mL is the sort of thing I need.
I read value=2.8 unit=mL
